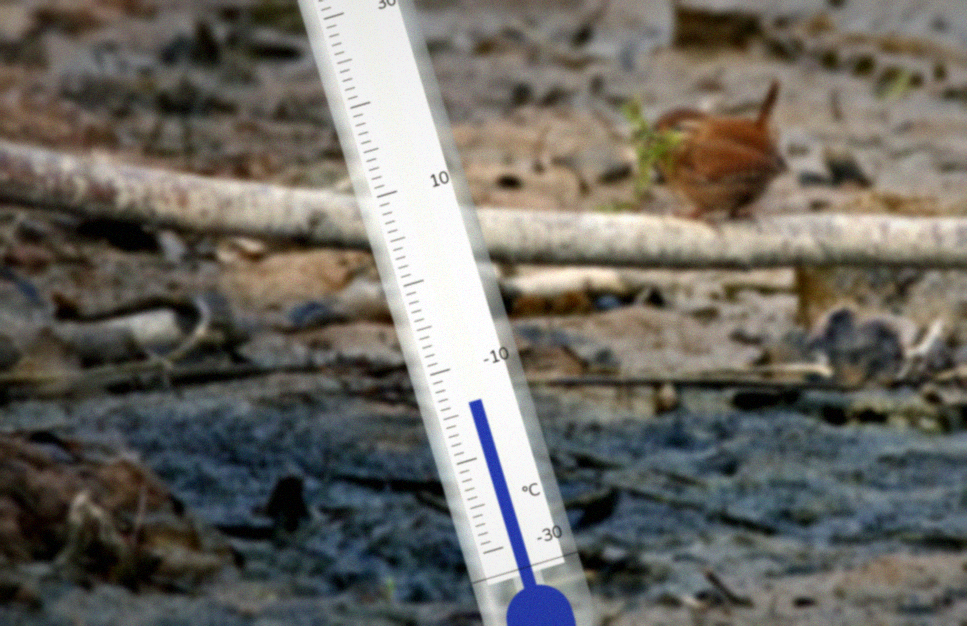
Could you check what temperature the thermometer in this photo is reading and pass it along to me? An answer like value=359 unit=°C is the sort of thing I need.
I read value=-14 unit=°C
